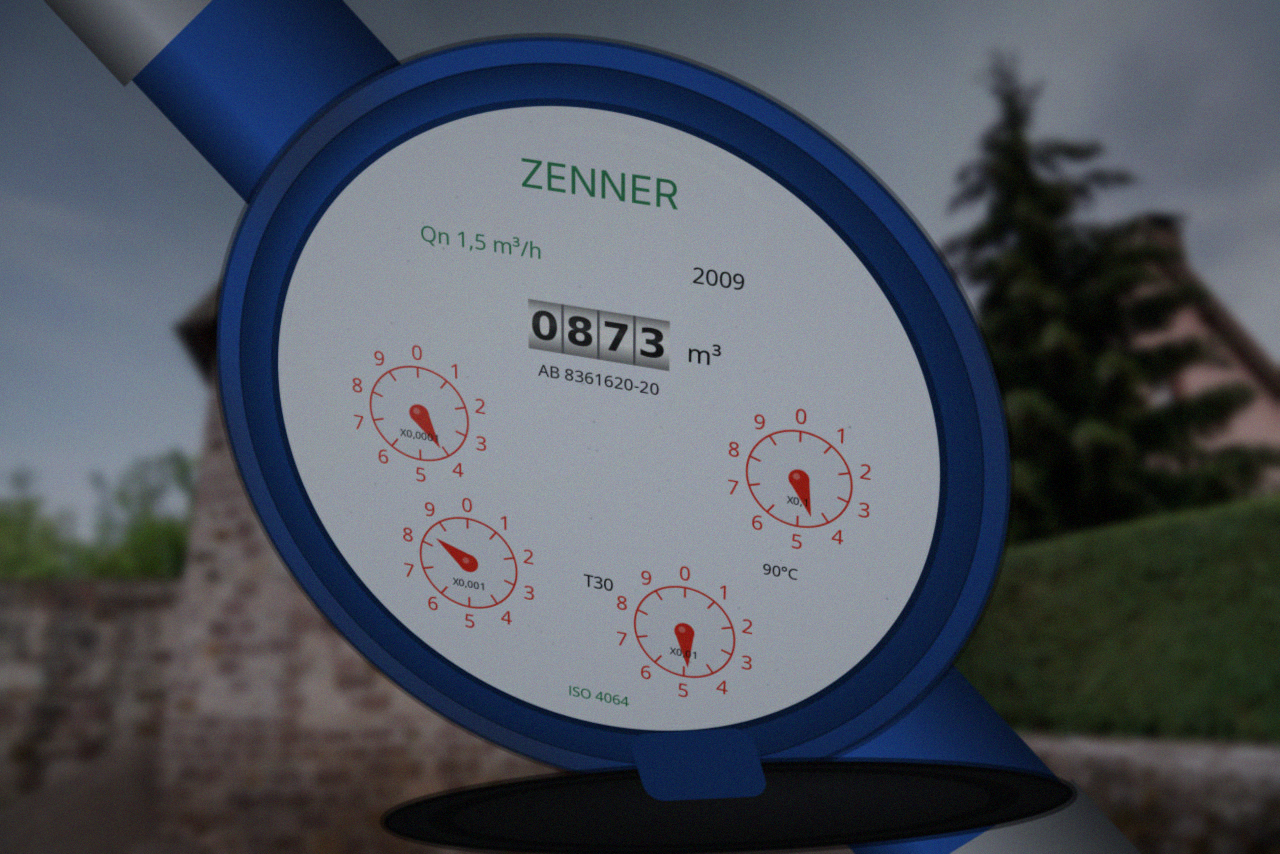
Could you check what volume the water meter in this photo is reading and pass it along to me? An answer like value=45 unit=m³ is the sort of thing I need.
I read value=873.4484 unit=m³
